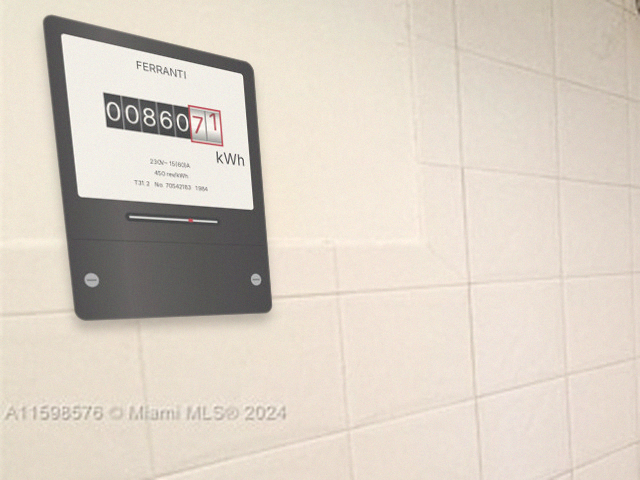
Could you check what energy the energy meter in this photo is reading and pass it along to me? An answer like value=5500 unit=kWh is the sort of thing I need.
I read value=860.71 unit=kWh
